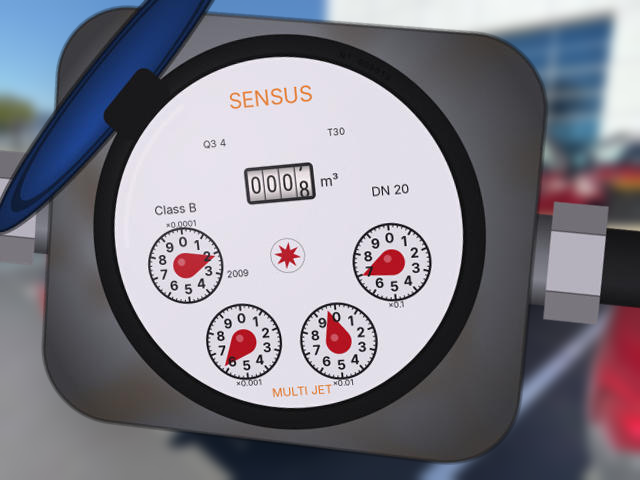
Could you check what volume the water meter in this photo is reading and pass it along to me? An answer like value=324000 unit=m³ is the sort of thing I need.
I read value=7.6962 unit=m³
